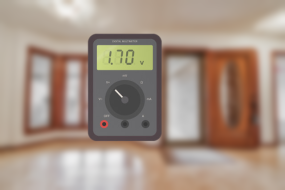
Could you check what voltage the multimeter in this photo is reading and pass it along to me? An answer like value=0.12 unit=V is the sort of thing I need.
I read value=1.70 unit=V
